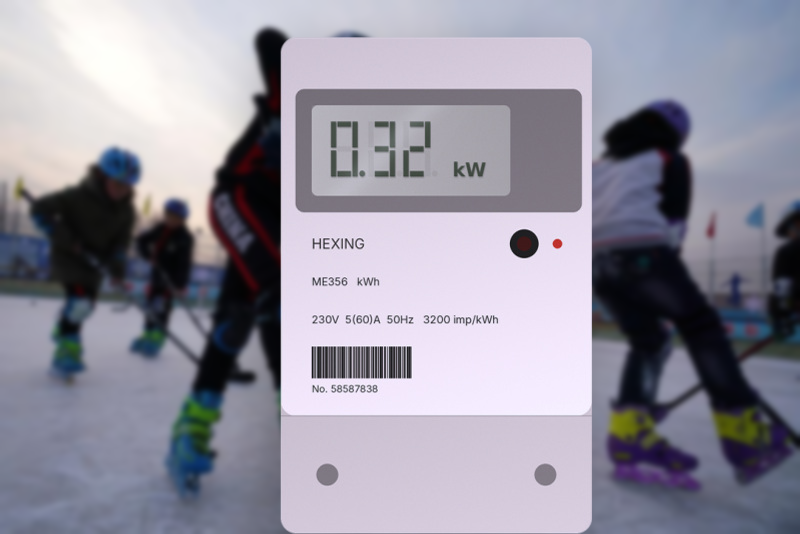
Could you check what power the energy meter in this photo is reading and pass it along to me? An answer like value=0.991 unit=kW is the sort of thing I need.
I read value=0.32 unit=kW
